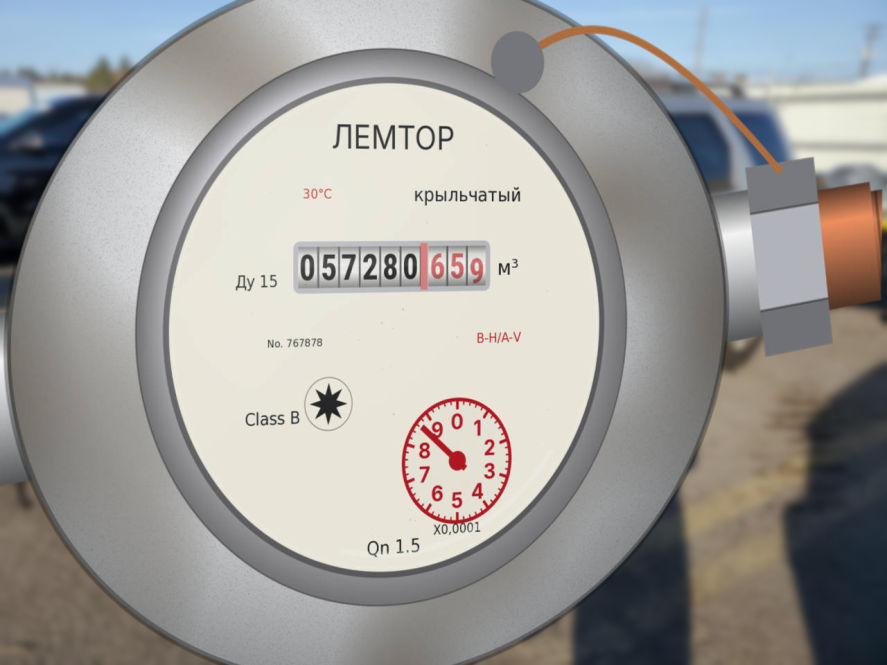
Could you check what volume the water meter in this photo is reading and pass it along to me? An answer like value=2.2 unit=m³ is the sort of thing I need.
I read value=57280.6588 unit=m³
